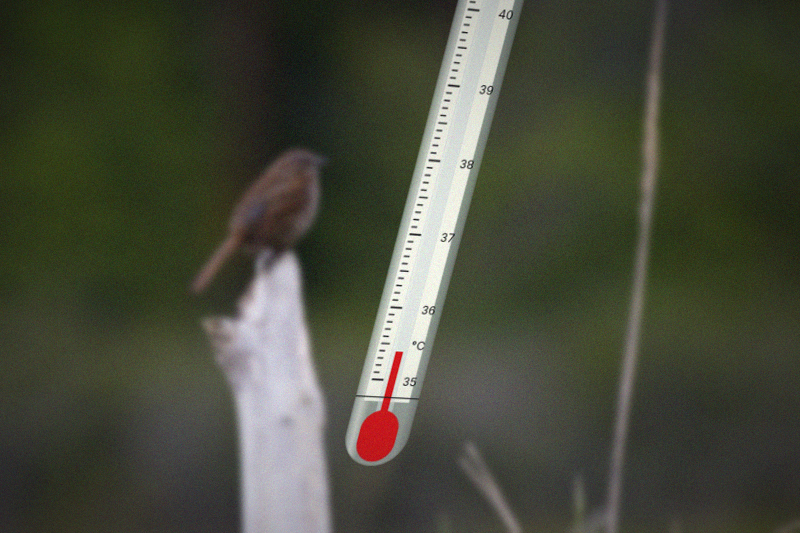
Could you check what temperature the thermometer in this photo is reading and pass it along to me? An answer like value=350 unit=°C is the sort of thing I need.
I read value=35.4 unit=°C
